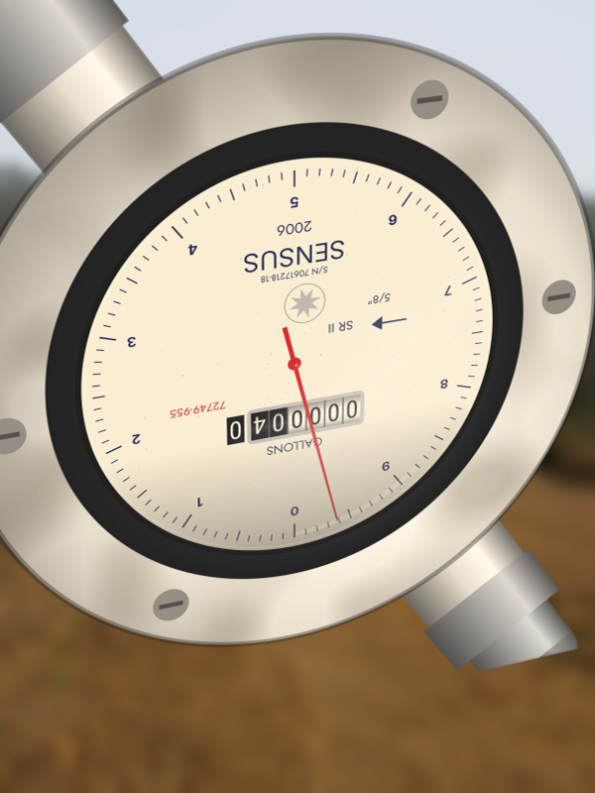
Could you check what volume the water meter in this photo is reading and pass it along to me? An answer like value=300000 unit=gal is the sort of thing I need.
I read value=39.6 unit=gal
